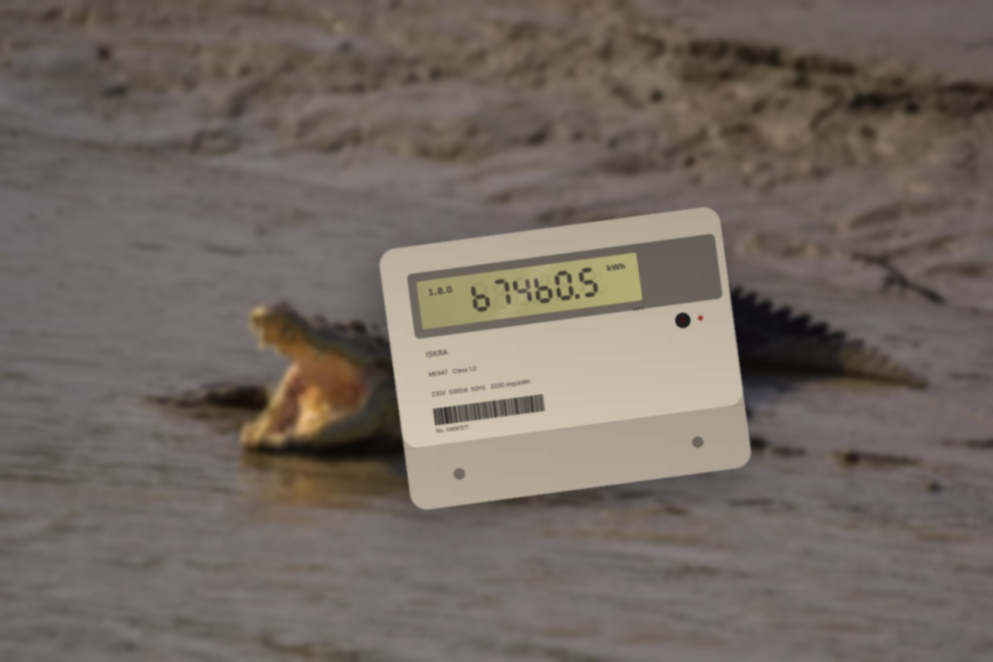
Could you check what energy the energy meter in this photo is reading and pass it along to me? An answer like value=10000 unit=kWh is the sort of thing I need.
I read value=67460.5 unit=kWh
